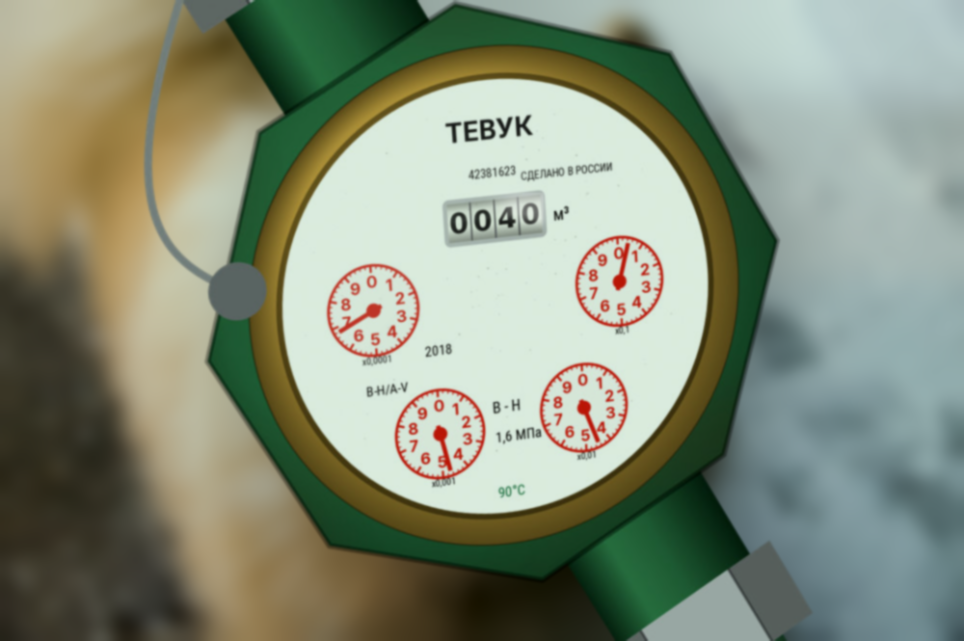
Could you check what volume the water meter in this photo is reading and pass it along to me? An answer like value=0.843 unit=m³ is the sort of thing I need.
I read value=40.0446 unit=m³
